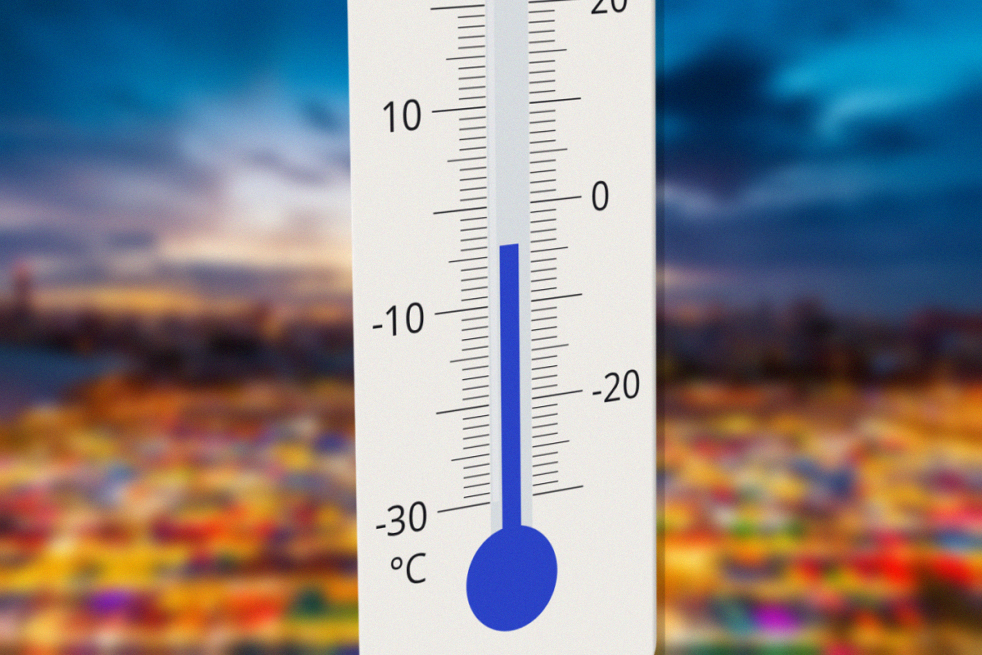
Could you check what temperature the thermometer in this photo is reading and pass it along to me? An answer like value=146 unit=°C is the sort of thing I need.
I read value=-4 unit=°C
